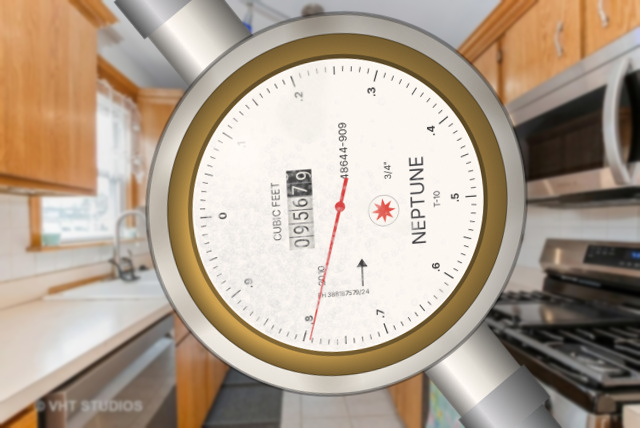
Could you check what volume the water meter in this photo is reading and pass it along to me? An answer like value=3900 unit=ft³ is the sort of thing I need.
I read value=95678.79 unit=ft³
